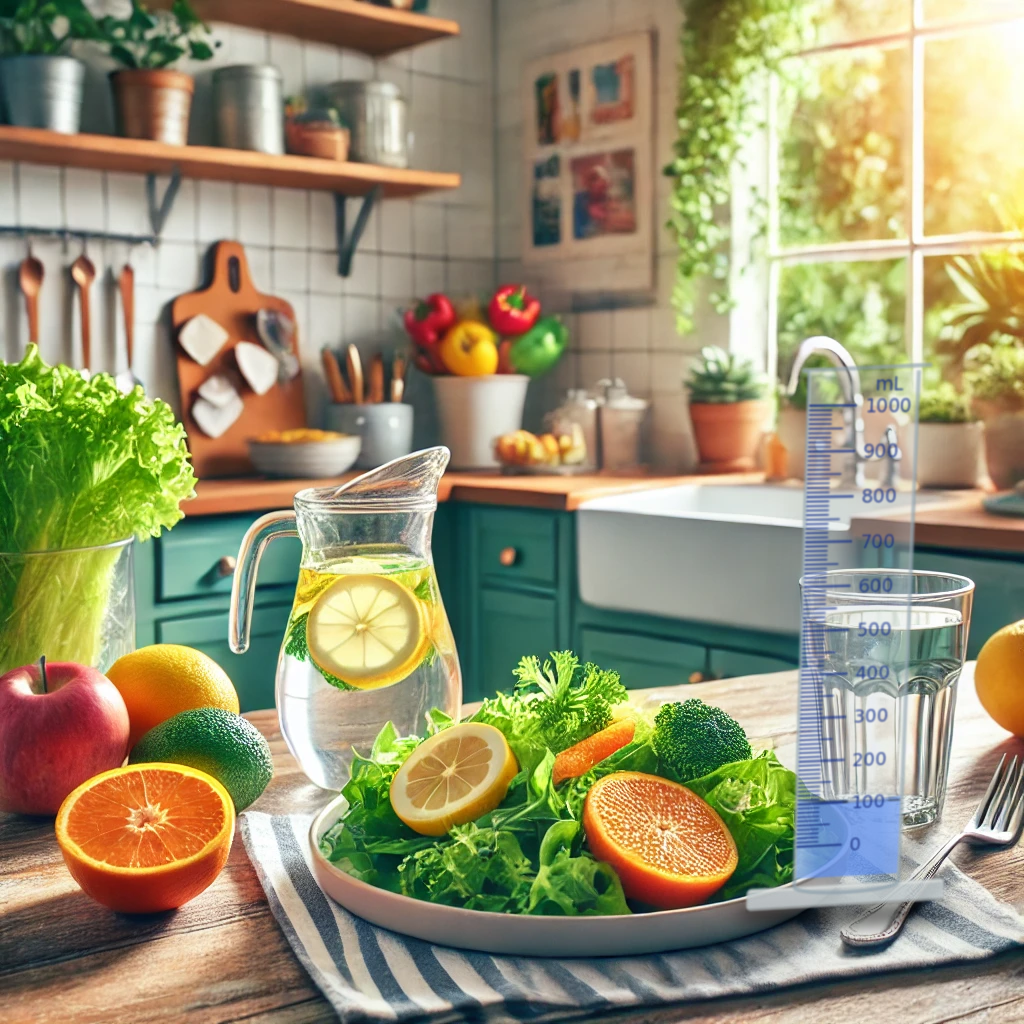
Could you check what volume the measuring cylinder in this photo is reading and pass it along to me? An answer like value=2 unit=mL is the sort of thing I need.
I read value=100 unit=mL
